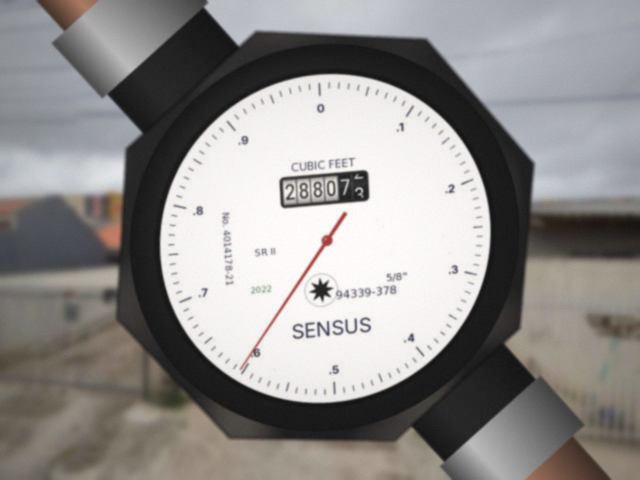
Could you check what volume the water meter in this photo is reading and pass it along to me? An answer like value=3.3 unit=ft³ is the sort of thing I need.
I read value=288072.60 unit=ft³
